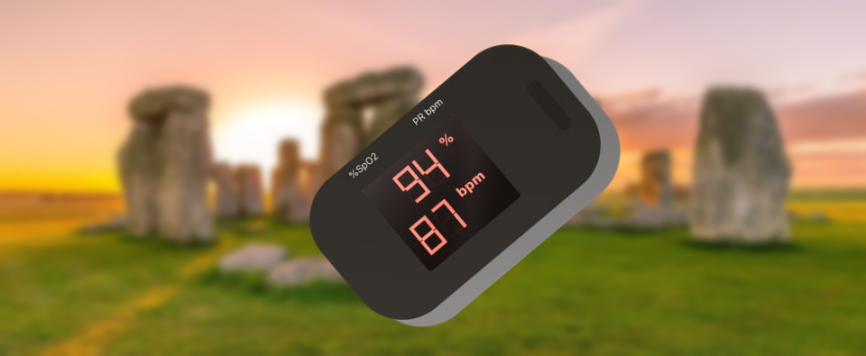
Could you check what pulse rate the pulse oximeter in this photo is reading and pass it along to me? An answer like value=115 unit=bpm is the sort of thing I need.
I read value=87 unit=bpm
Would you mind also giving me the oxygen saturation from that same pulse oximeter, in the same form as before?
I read value=94 unit=%
